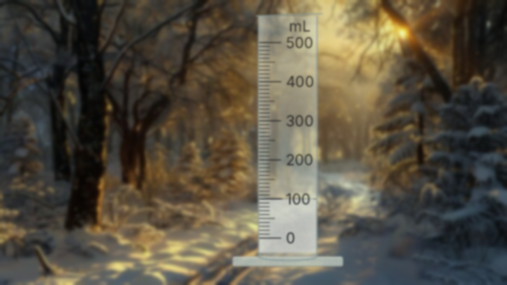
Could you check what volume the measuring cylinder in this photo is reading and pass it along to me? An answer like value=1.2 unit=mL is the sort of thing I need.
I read value=100 unit=mL
